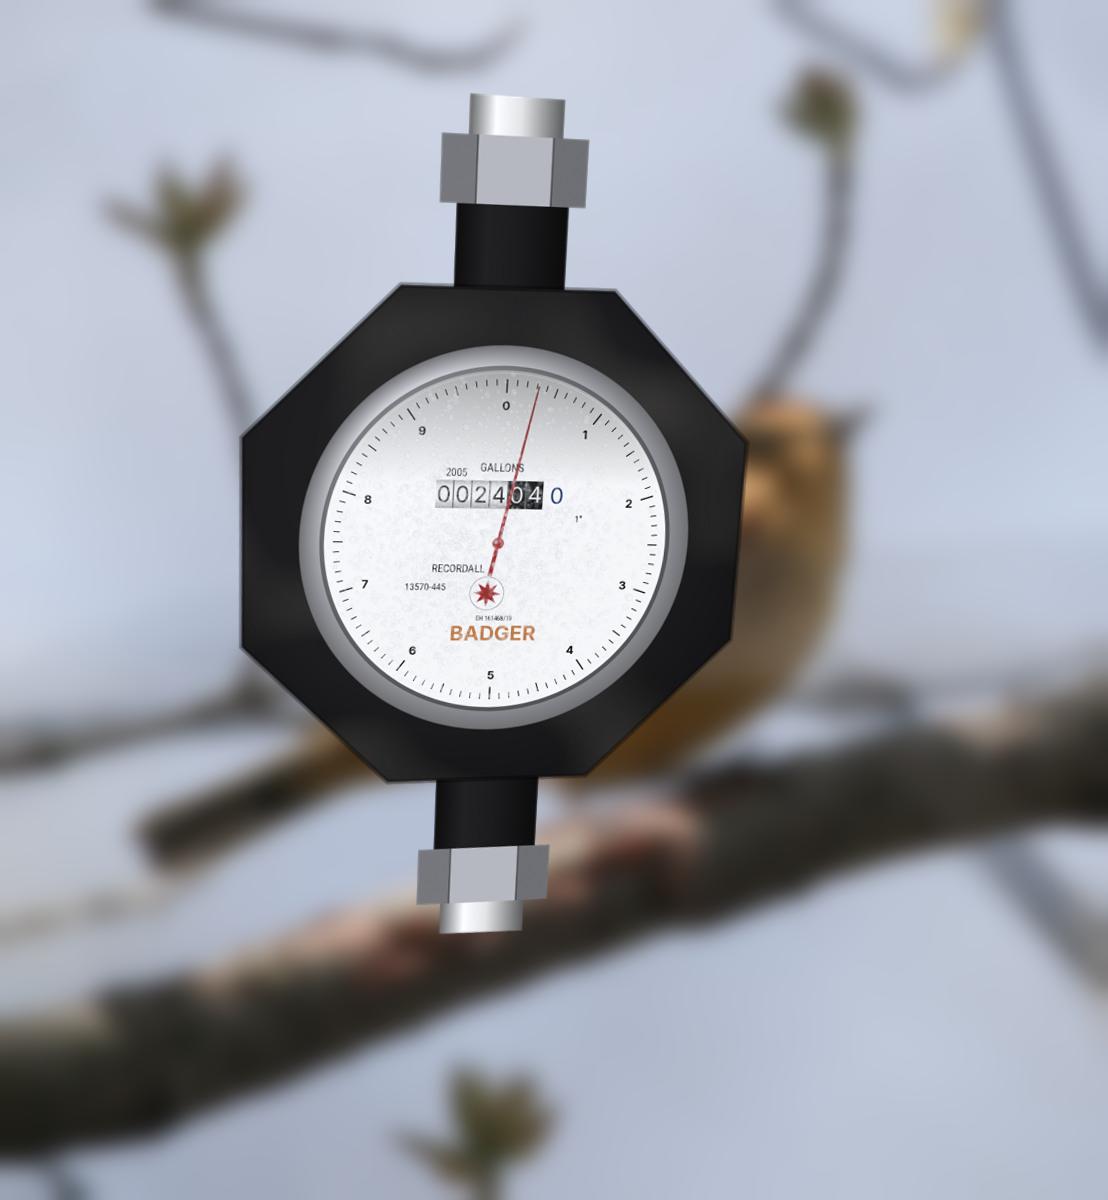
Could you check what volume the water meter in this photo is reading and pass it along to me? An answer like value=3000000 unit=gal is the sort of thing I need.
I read value=24040.3 unit=gal
